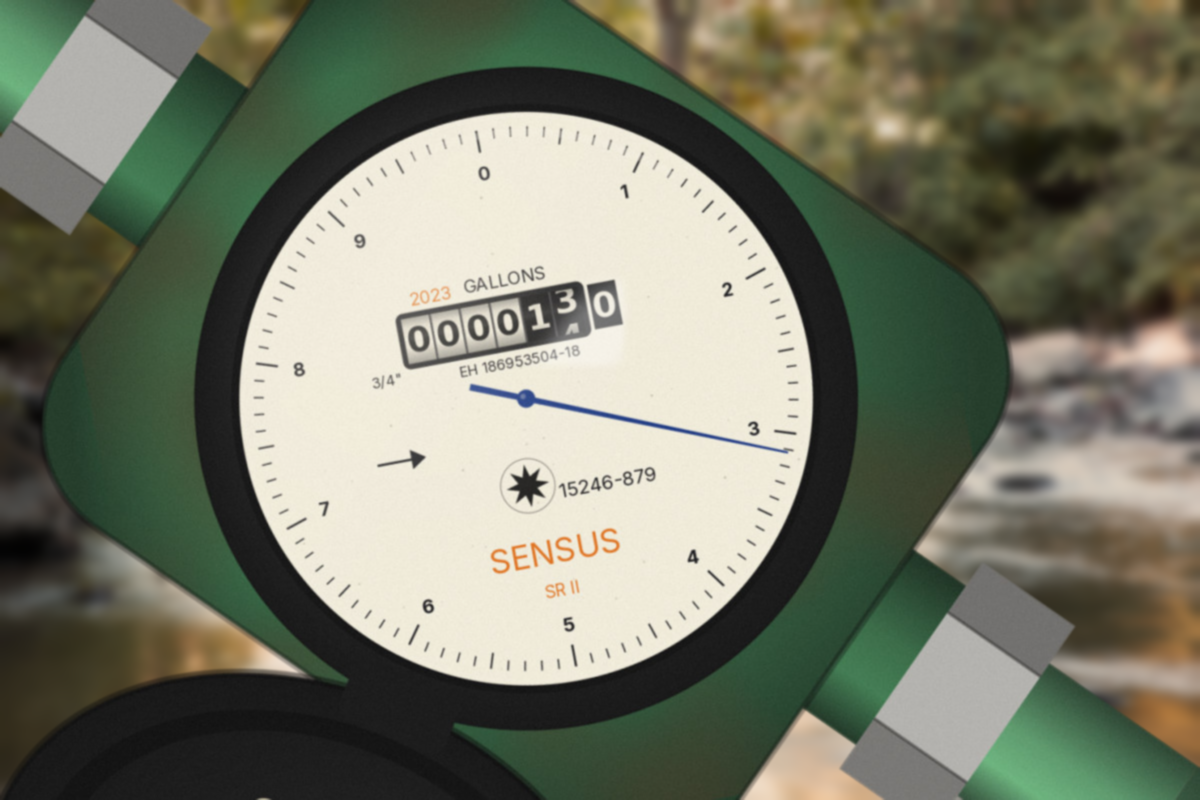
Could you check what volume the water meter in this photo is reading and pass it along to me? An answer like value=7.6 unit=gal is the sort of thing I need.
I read value=133.1 unit=gal
